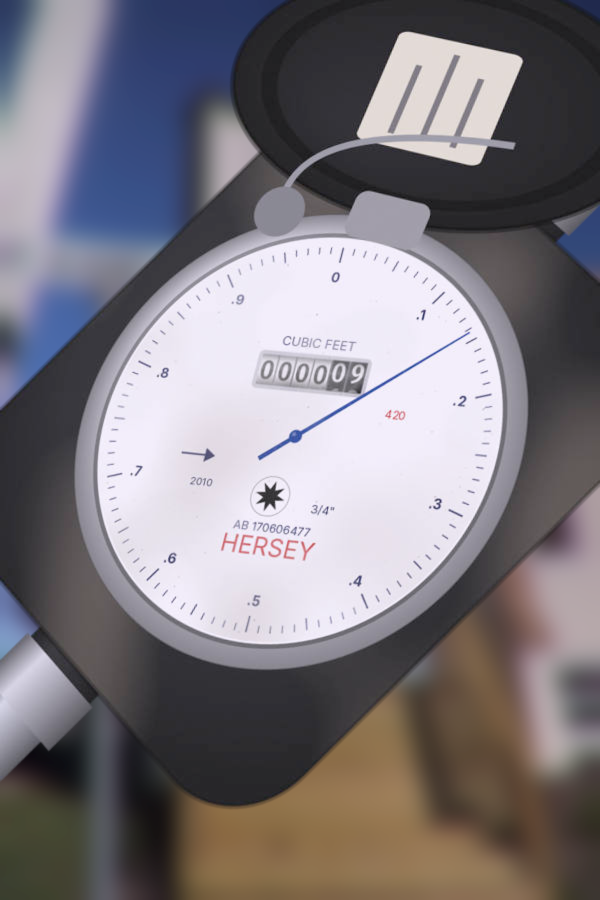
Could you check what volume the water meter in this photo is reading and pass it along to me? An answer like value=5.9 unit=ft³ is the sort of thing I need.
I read value=9.14 unit=ft³
